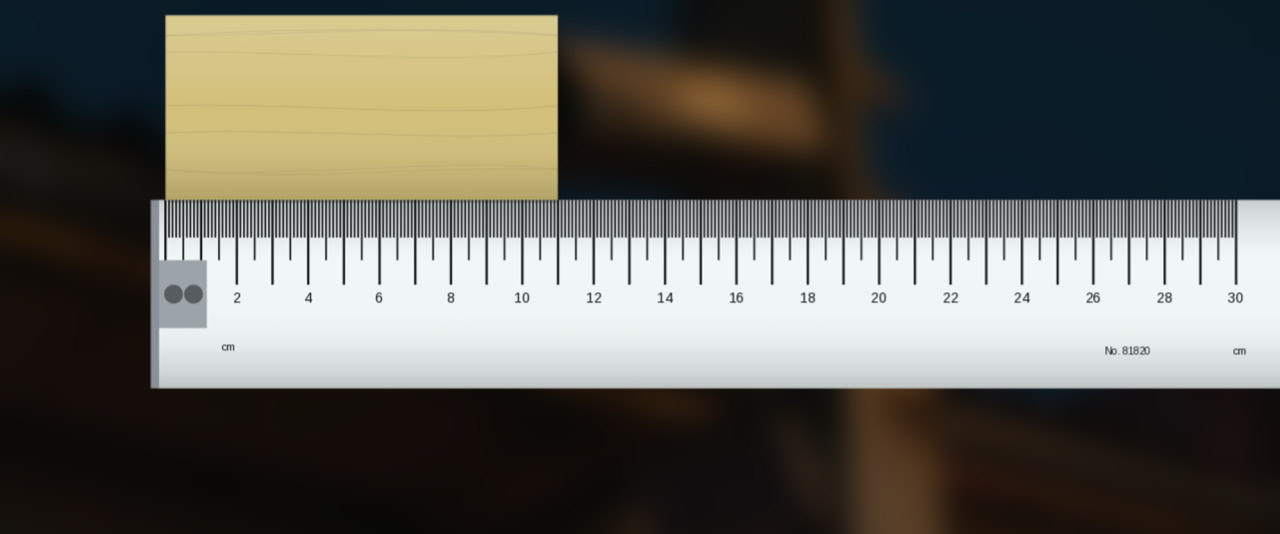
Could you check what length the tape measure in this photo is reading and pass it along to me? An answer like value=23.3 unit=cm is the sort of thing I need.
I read value=11 unit=cm
